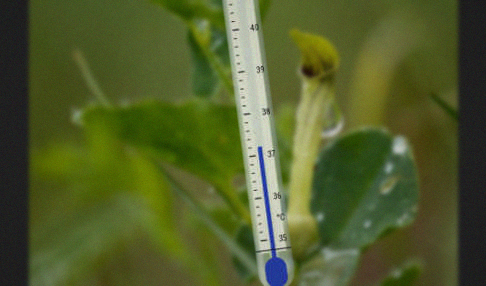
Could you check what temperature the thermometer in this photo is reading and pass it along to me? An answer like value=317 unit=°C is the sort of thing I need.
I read value=37.2 unit=°C
